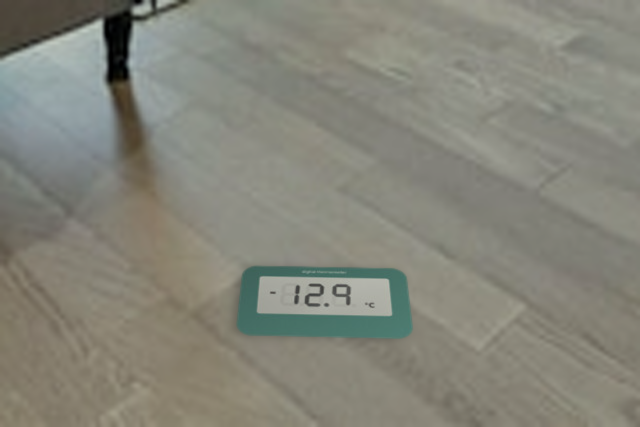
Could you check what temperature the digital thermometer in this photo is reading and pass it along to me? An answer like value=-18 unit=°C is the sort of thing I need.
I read value=-12.9 unit=°C
